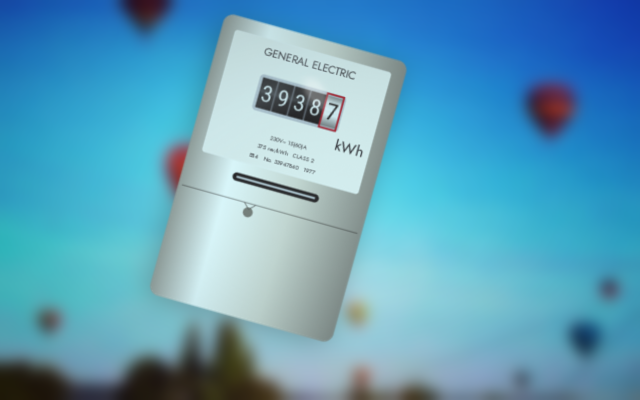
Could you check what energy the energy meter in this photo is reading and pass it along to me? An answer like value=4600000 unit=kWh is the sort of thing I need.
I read value=3938.7 unit=kWh
